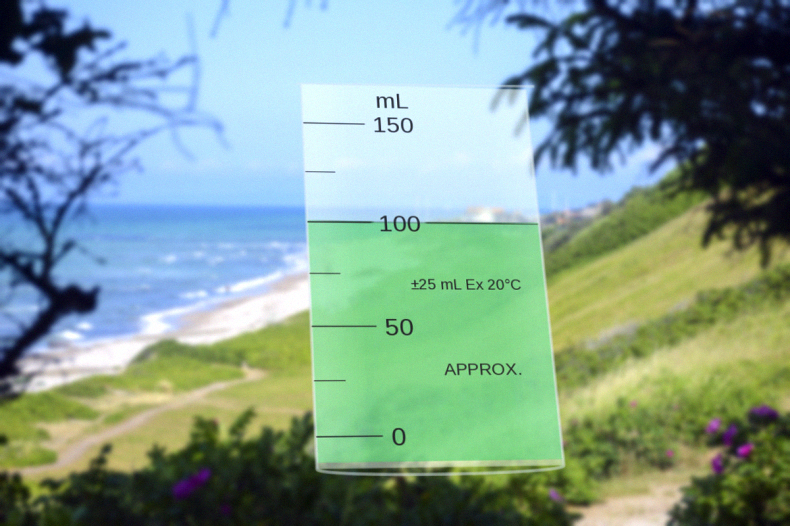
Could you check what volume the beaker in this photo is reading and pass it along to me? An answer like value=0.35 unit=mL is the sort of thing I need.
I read value=100 unit=mL
